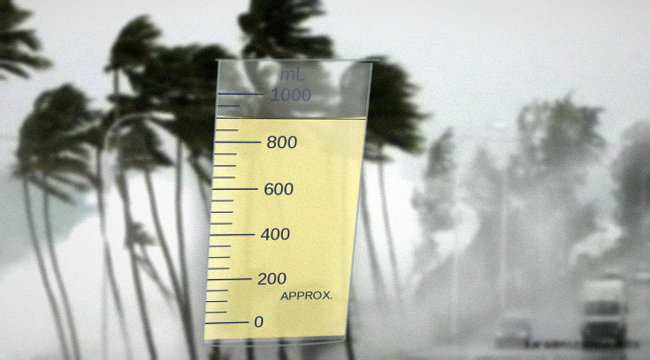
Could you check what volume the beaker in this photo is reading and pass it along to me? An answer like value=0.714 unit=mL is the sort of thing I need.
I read value=900 unit=mL
